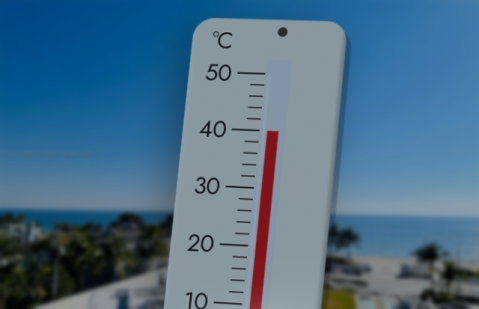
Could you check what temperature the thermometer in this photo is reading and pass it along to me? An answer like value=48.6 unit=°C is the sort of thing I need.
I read value=40 unit=°C
